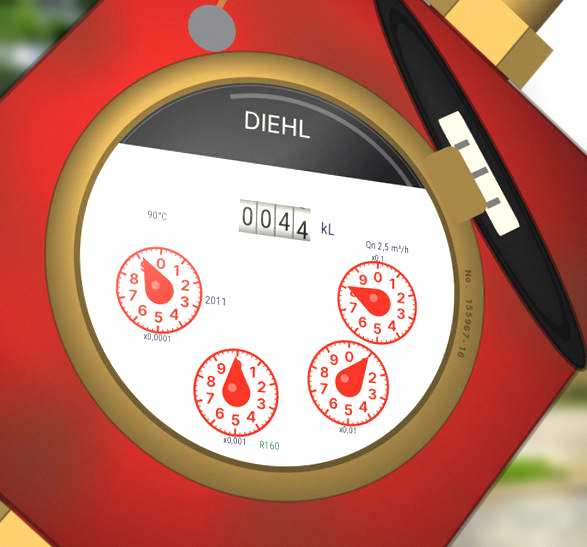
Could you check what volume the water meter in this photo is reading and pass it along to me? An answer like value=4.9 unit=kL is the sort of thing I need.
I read value=43.8099 unit=kL
